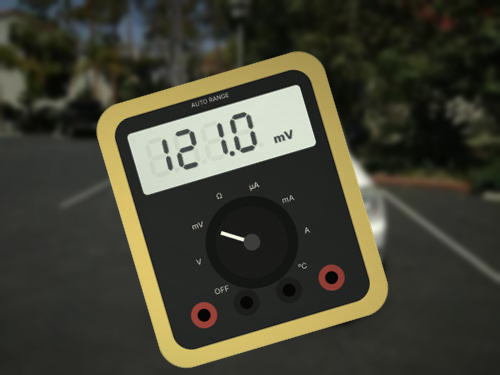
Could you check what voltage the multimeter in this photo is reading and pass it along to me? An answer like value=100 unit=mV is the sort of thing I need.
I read value=121.0 unit=mV
